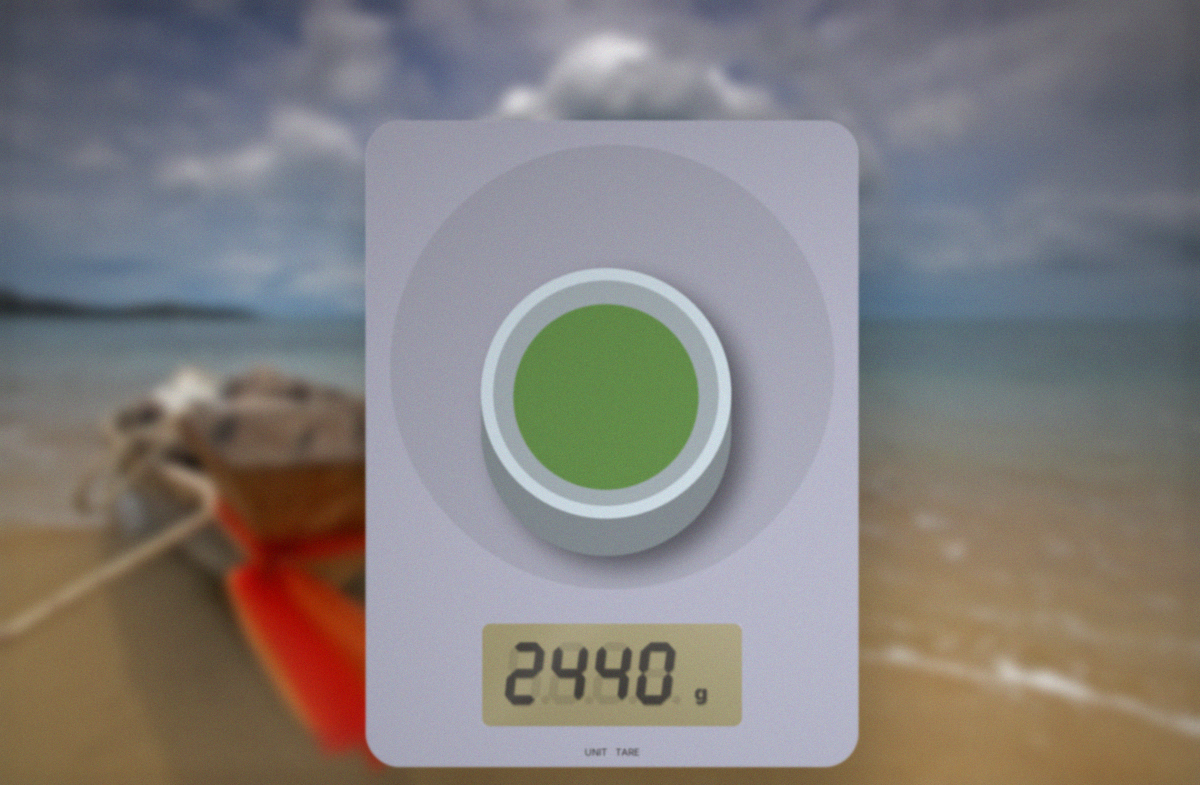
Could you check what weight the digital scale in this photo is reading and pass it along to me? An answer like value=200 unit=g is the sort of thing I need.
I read value=2440 unit=g
